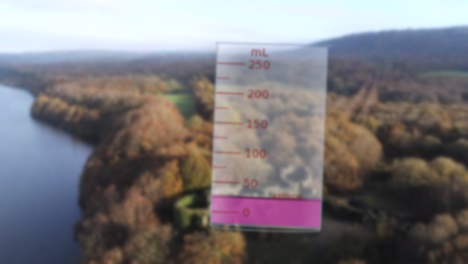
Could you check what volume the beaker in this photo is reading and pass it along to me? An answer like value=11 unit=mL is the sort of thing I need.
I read value=25 unit=mL
